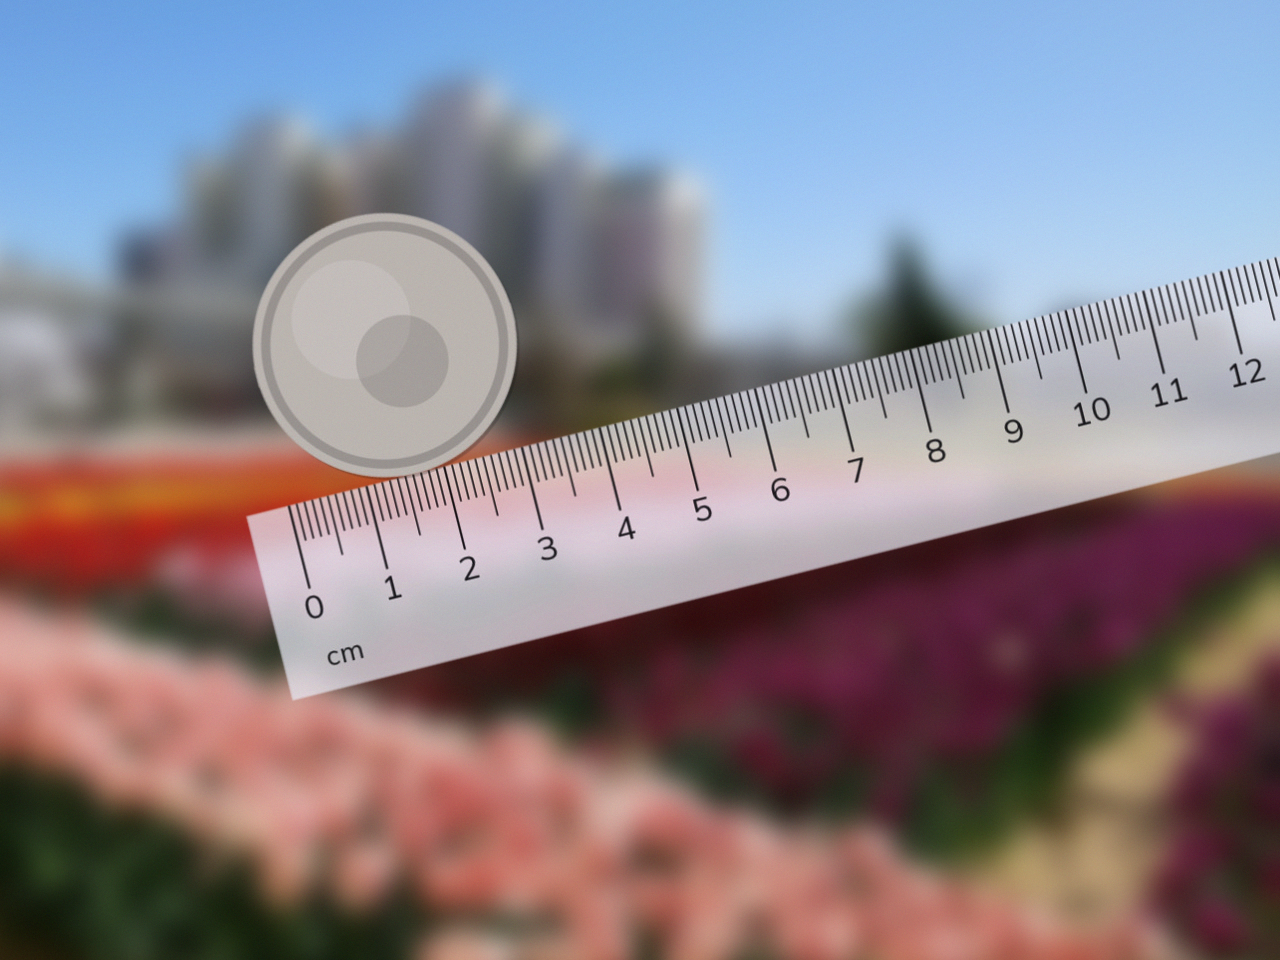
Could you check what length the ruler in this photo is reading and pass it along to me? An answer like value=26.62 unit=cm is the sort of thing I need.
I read value=3.3 unit=cm
